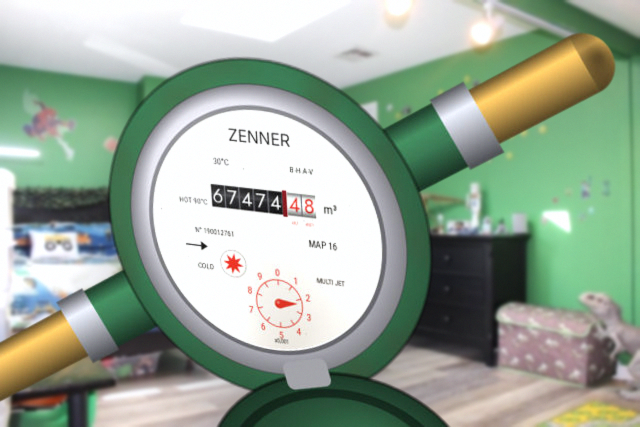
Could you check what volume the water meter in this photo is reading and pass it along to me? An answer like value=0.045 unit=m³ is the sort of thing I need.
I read value=67474.482 unit=m³
